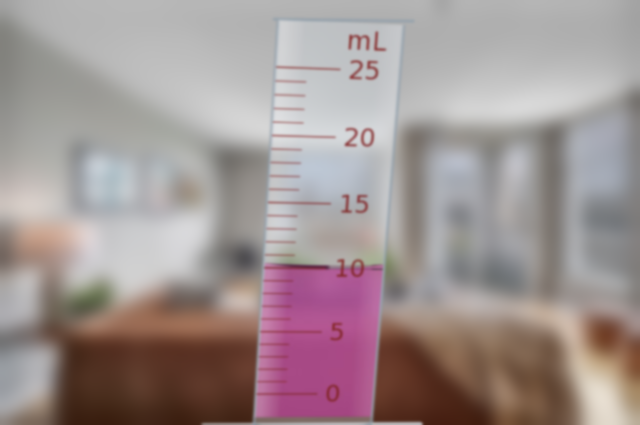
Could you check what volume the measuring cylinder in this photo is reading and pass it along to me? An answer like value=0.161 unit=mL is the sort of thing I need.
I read value=10 unit=mL
